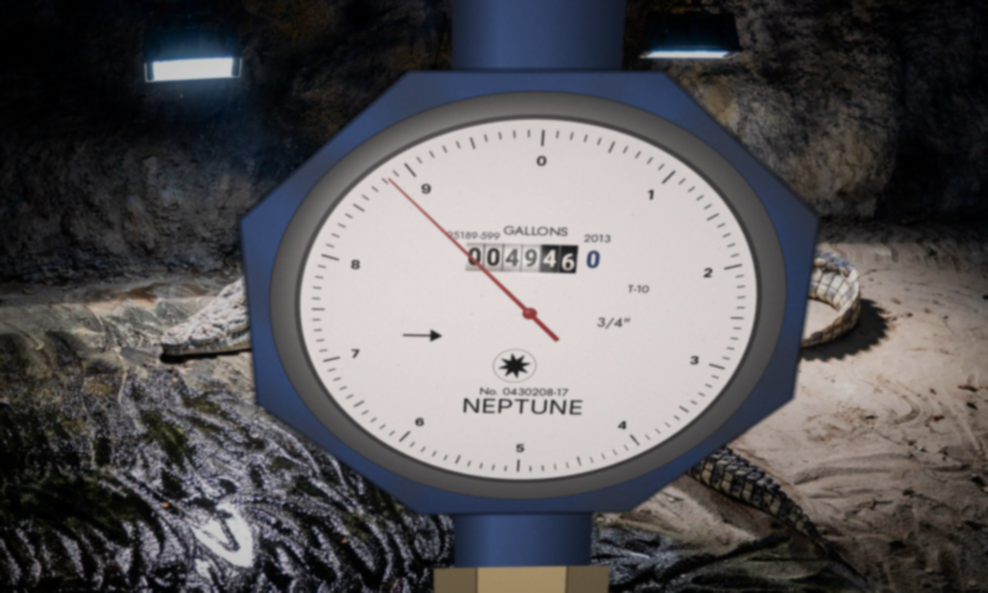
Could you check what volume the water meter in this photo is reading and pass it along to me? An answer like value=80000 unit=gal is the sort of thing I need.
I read value=49458.8 unit=gal
